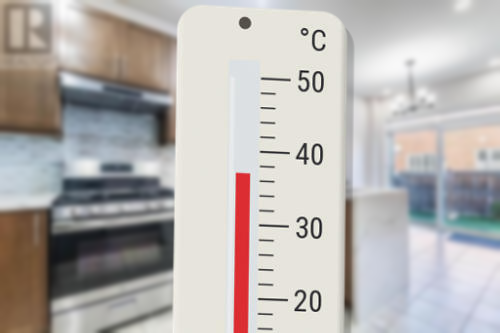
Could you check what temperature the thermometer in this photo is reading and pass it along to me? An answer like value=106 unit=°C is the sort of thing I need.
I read value=37 unit=°C
